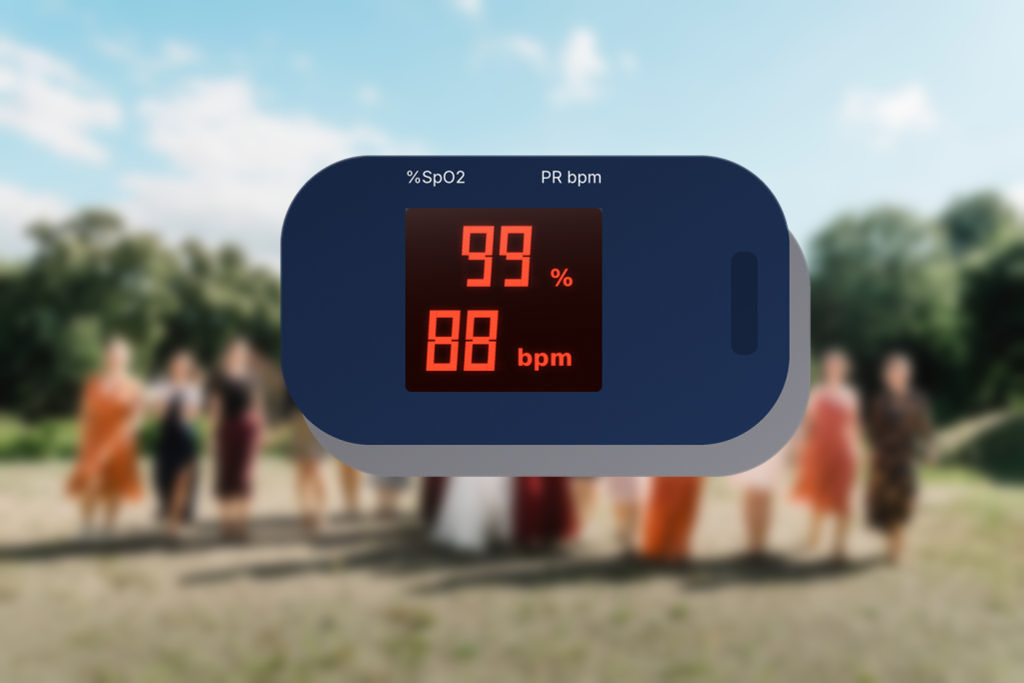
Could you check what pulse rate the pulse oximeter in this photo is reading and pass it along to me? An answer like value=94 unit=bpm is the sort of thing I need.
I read value=88 unit=bpm
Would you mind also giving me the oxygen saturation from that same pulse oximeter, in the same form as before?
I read value=99 unit=%
